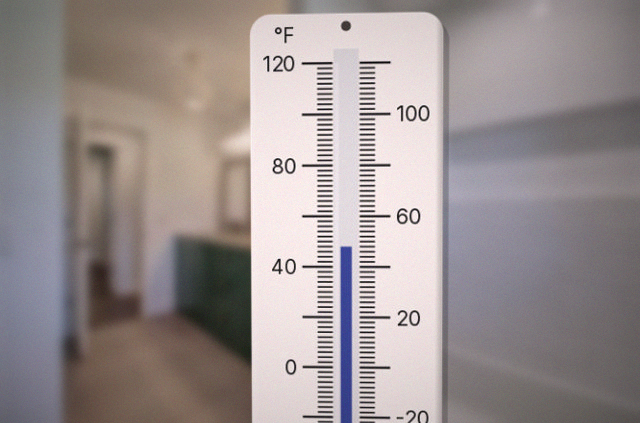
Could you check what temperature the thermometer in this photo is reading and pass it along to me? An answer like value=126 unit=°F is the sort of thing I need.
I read value=48 unit=°F
